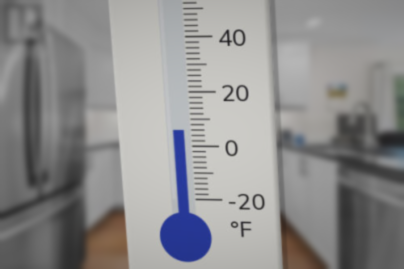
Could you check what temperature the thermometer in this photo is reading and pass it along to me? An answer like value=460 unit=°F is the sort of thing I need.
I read value=6 unit=°F
